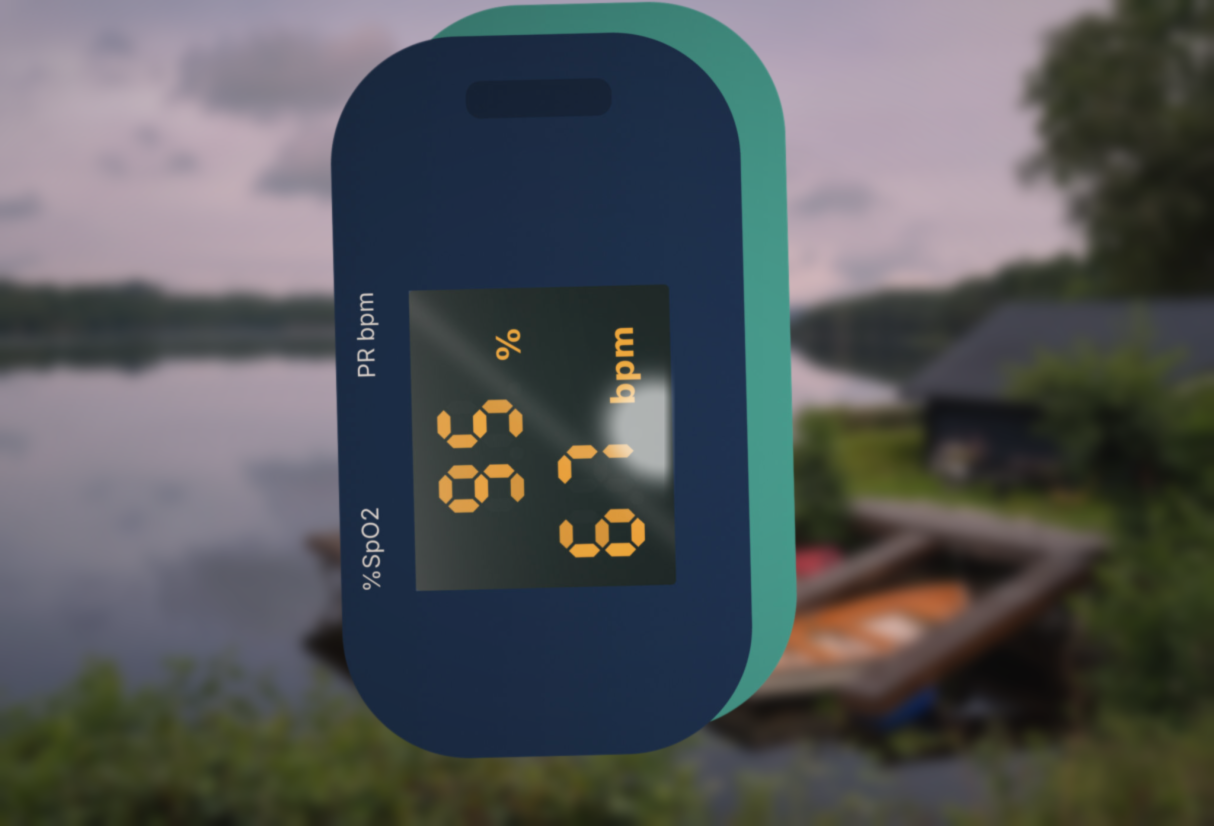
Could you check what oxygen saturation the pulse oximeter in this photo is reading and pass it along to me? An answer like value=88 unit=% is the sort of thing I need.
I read value=95 unit=%
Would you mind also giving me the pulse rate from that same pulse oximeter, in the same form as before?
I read value=67 unit=bpm
